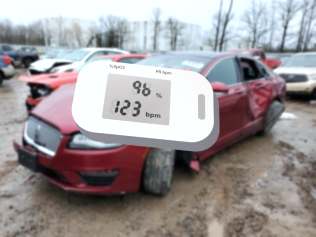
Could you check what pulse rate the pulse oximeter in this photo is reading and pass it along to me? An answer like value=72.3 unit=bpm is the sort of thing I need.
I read value=123 unit=bpm
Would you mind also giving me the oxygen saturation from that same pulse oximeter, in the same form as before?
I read value=96 unit=%
